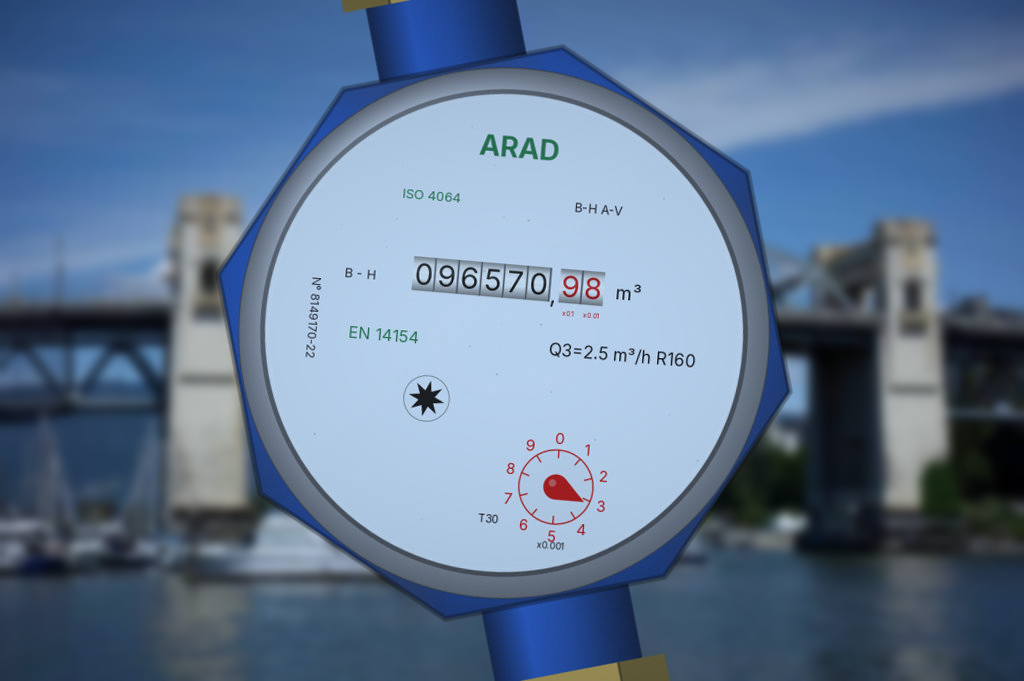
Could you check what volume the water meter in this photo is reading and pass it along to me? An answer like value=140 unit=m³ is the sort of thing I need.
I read value=96570.983 unit=m³
